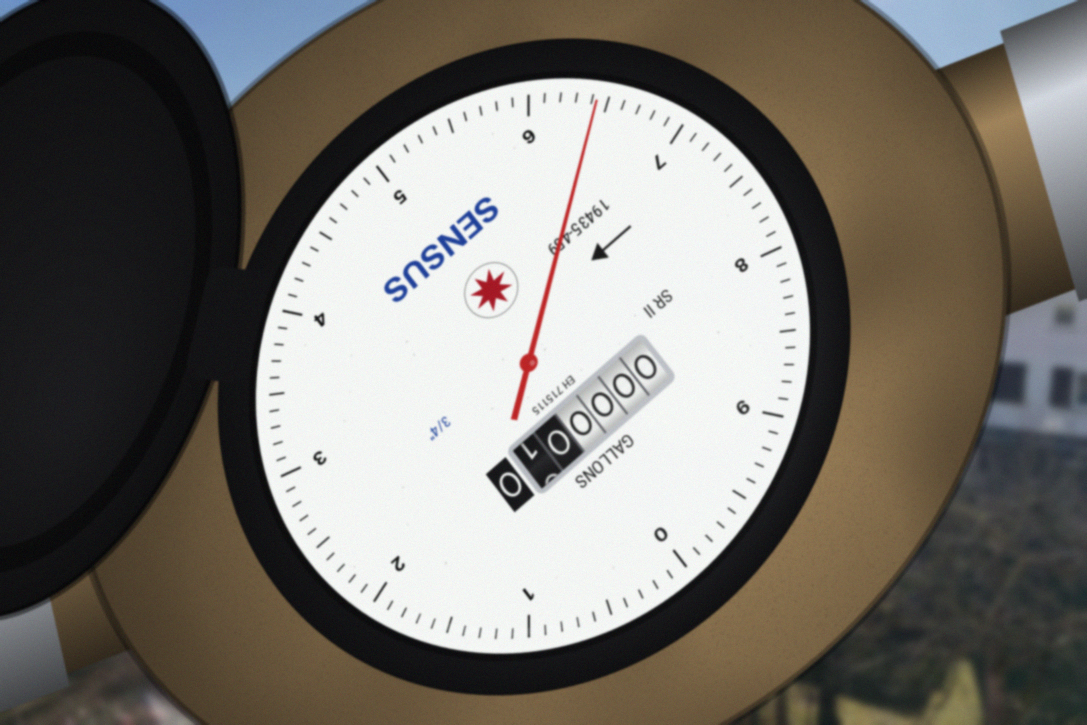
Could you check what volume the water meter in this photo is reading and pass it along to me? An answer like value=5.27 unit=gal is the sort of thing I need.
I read value=6.4 unit=gal
